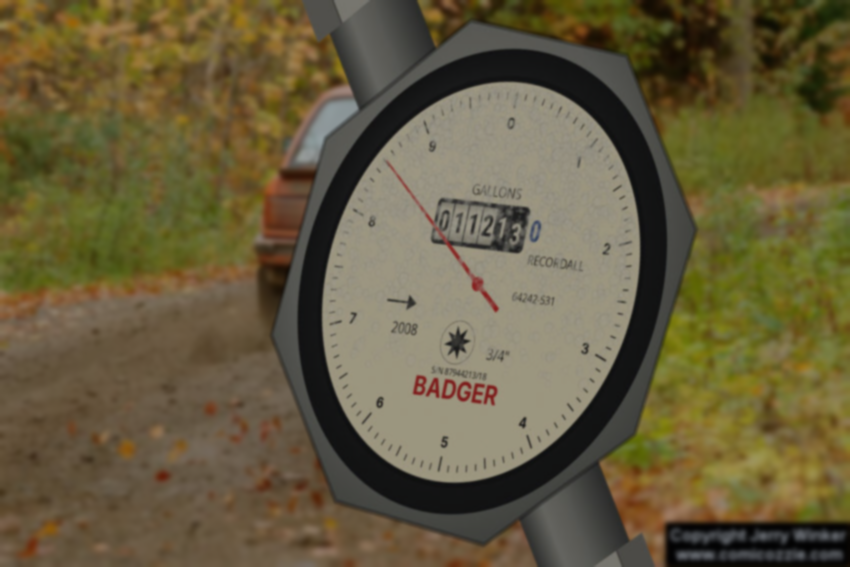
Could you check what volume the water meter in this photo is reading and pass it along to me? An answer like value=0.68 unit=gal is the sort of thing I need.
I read value=112128.5 unit=gal
